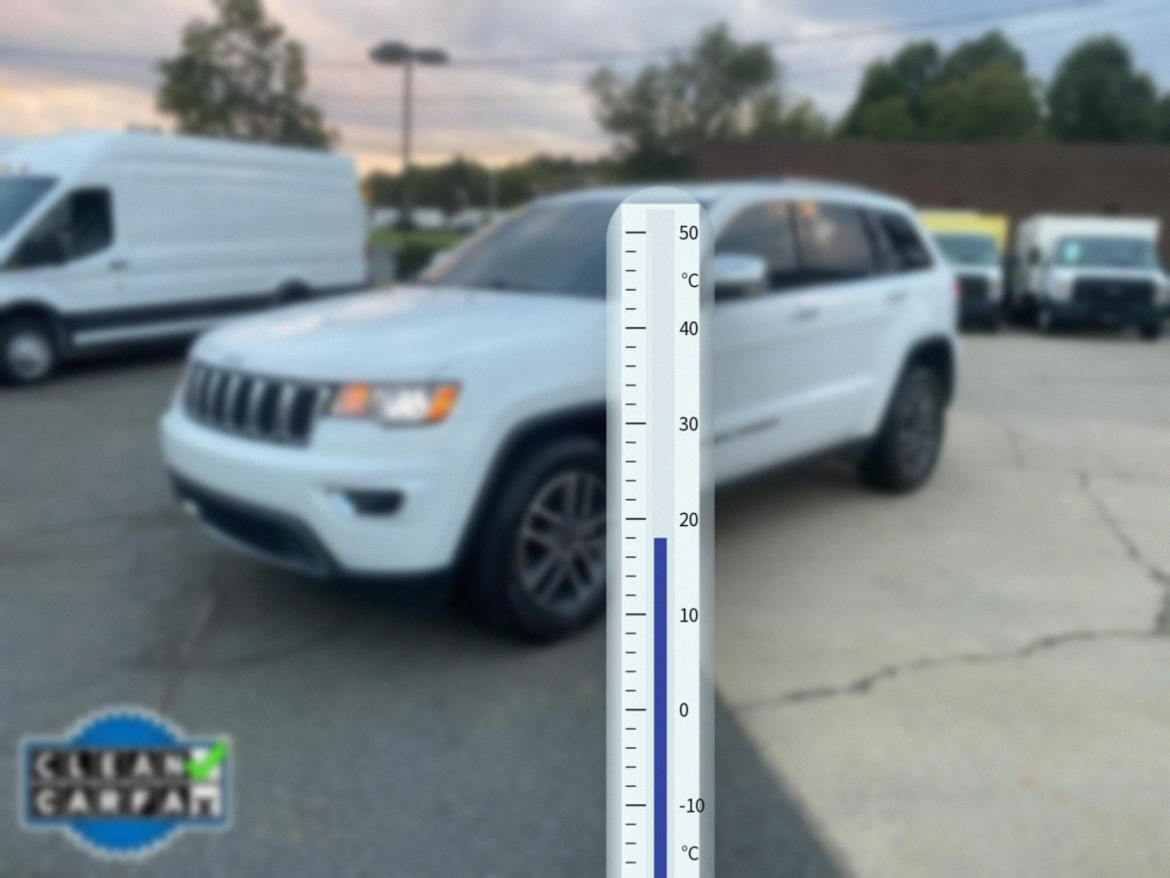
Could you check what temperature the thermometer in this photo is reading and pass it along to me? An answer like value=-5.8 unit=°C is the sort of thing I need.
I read value=18 unit=°C
